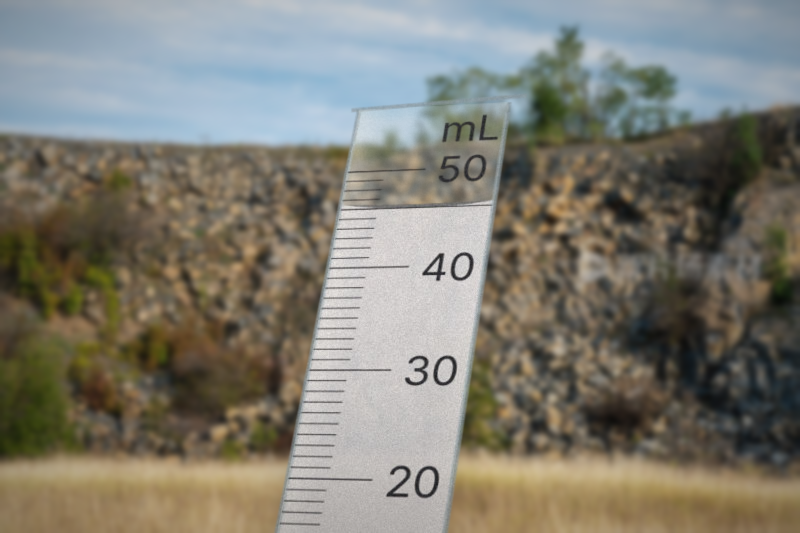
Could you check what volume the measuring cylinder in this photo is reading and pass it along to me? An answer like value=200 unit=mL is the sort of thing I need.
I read value=46 unit=mL
